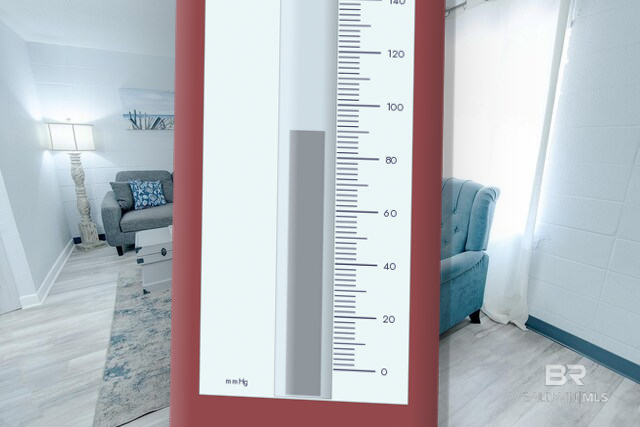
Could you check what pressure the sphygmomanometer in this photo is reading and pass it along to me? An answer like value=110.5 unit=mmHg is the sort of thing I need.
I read value=90 unit=mmHg
